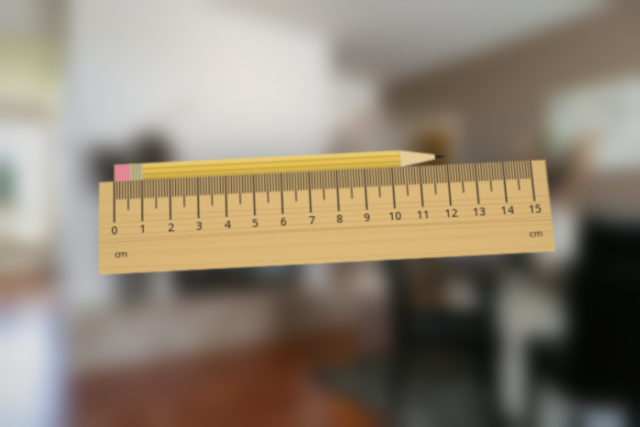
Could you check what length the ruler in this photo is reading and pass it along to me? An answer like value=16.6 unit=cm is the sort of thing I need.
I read value=12 unit=cm
